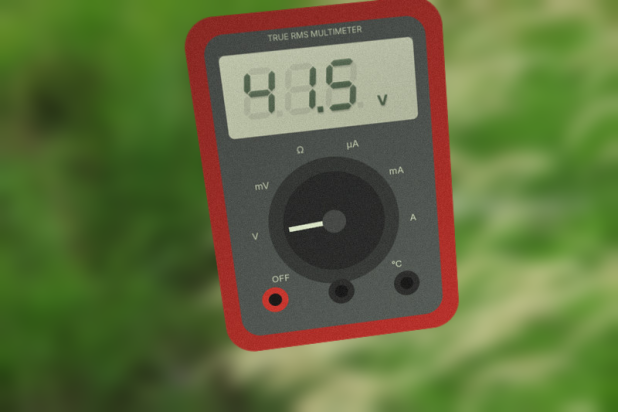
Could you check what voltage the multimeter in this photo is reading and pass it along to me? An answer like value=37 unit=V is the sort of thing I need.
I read value=41.5 unit=V
